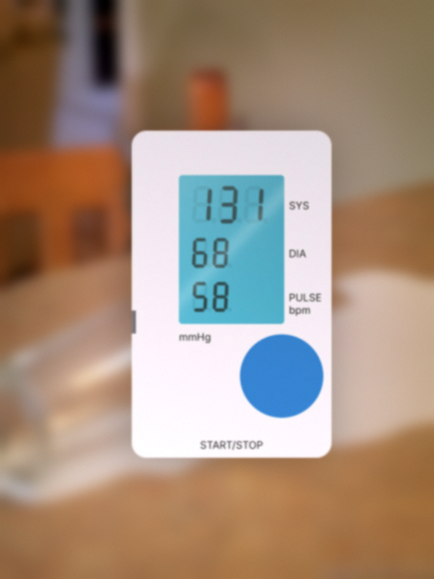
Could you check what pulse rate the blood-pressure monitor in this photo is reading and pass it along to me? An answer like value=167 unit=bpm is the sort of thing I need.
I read value=58 unit=bpm
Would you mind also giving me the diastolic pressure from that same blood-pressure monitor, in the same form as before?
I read value=68 unit=mmHg
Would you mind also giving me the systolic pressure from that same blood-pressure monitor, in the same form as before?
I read value=131 unit=mmHg
